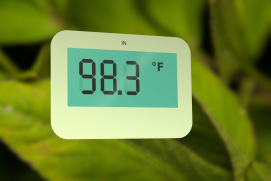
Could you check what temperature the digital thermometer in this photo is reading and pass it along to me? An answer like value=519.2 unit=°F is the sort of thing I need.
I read value=98.3 unit=°F
